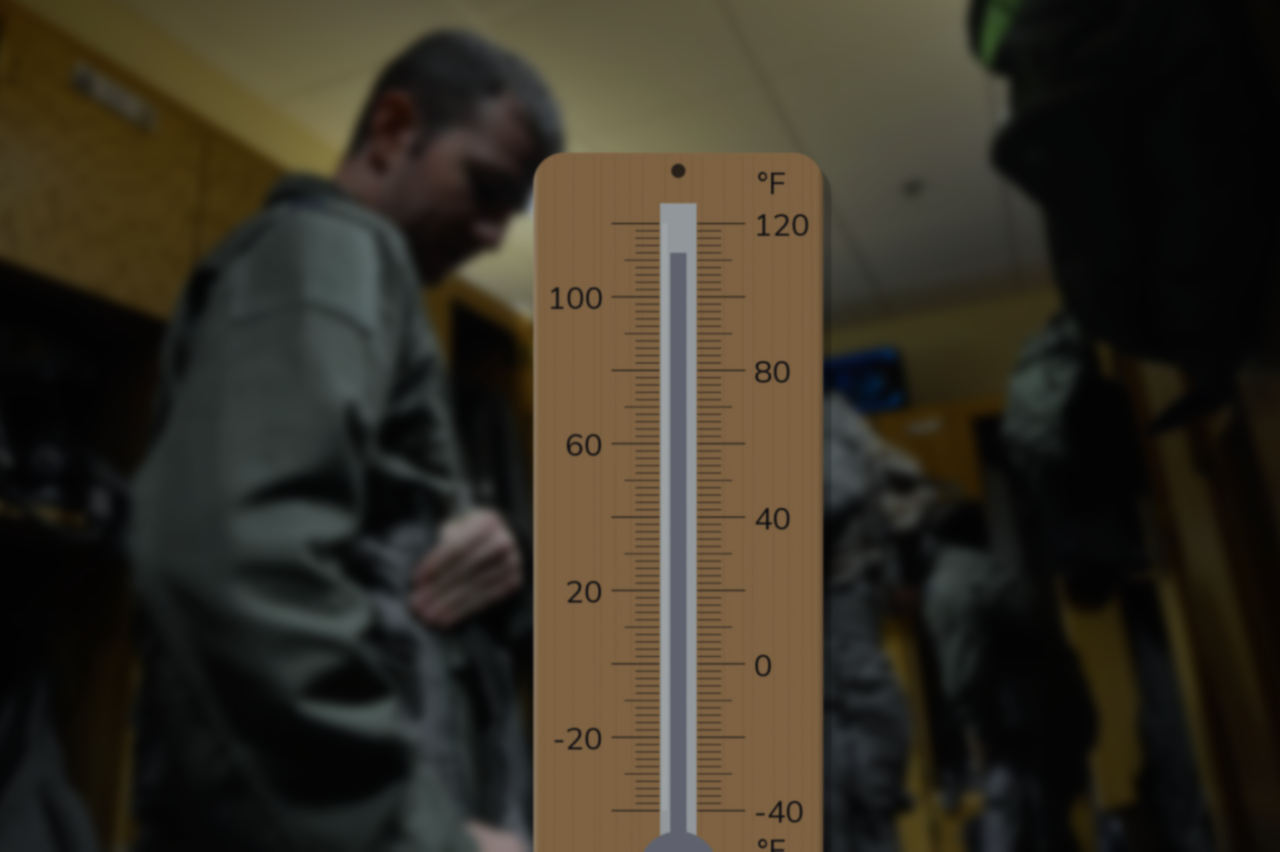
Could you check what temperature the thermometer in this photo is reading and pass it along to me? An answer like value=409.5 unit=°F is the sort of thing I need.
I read value=112 unit=°F
